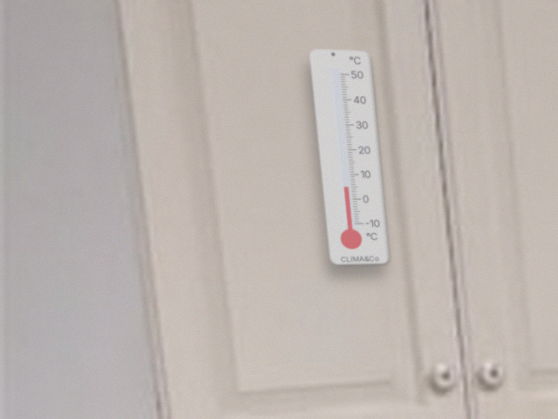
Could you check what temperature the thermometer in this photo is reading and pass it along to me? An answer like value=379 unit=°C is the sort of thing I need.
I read value=5 unit=°C
